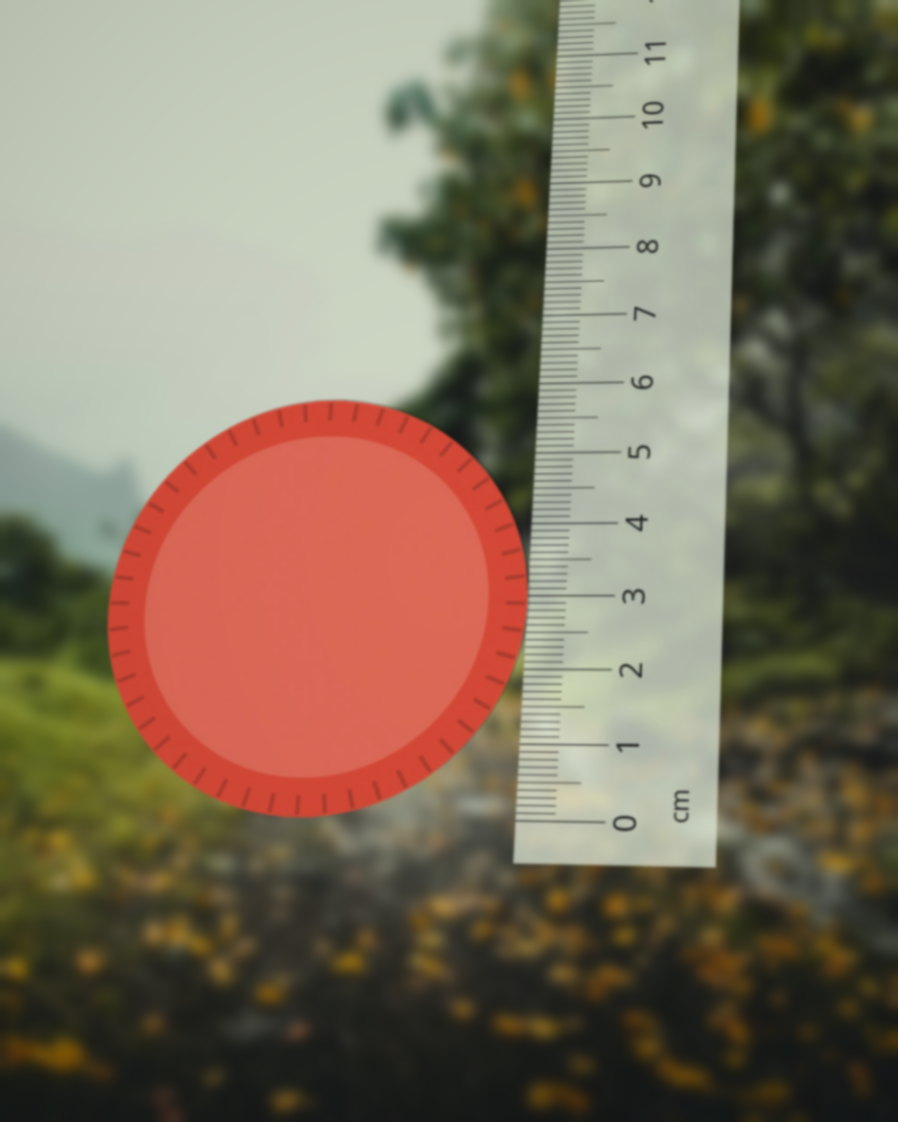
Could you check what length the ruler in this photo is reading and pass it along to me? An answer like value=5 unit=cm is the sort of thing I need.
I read value=5.8 unit=cm
